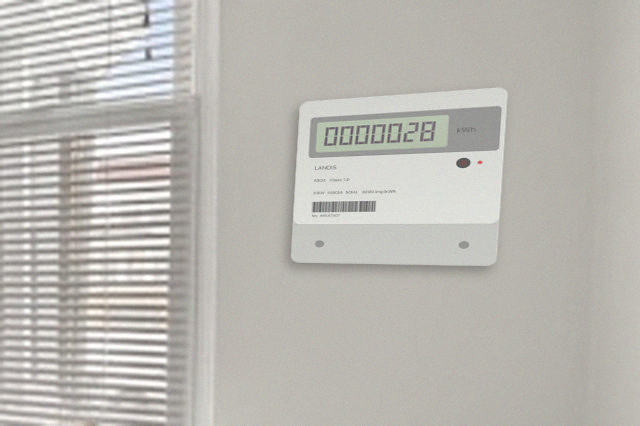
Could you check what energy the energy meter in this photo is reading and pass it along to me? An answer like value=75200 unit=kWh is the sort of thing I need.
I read value=28 unit=kWh
